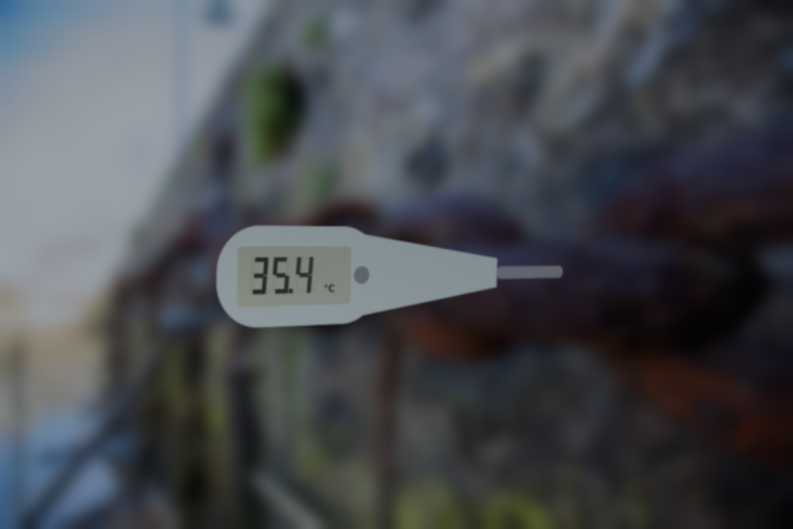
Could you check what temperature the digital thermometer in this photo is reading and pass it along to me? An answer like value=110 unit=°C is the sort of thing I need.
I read value=35.4 unit=°C
